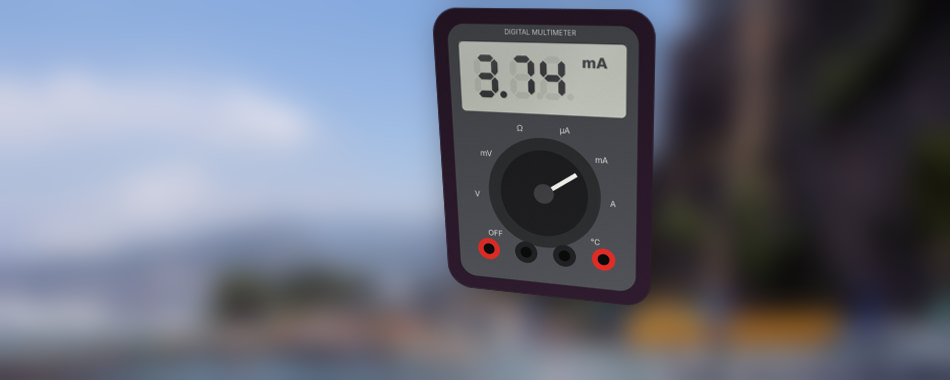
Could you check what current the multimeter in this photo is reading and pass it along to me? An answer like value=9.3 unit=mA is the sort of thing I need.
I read value=3.74 unit=mA
